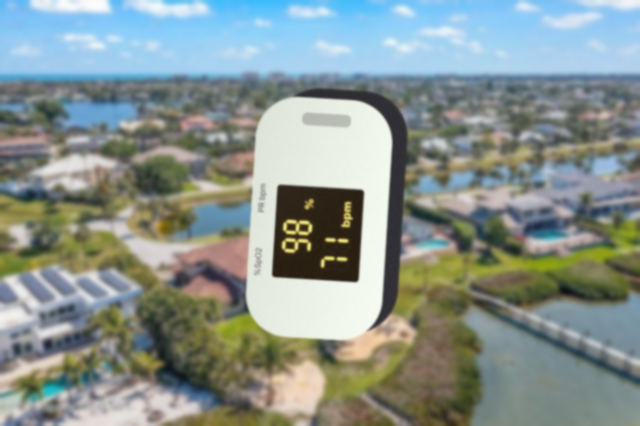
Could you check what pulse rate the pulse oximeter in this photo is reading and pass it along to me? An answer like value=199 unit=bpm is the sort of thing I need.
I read value=71 unit=bpm
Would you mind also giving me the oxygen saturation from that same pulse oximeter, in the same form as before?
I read value=98 unit=%
